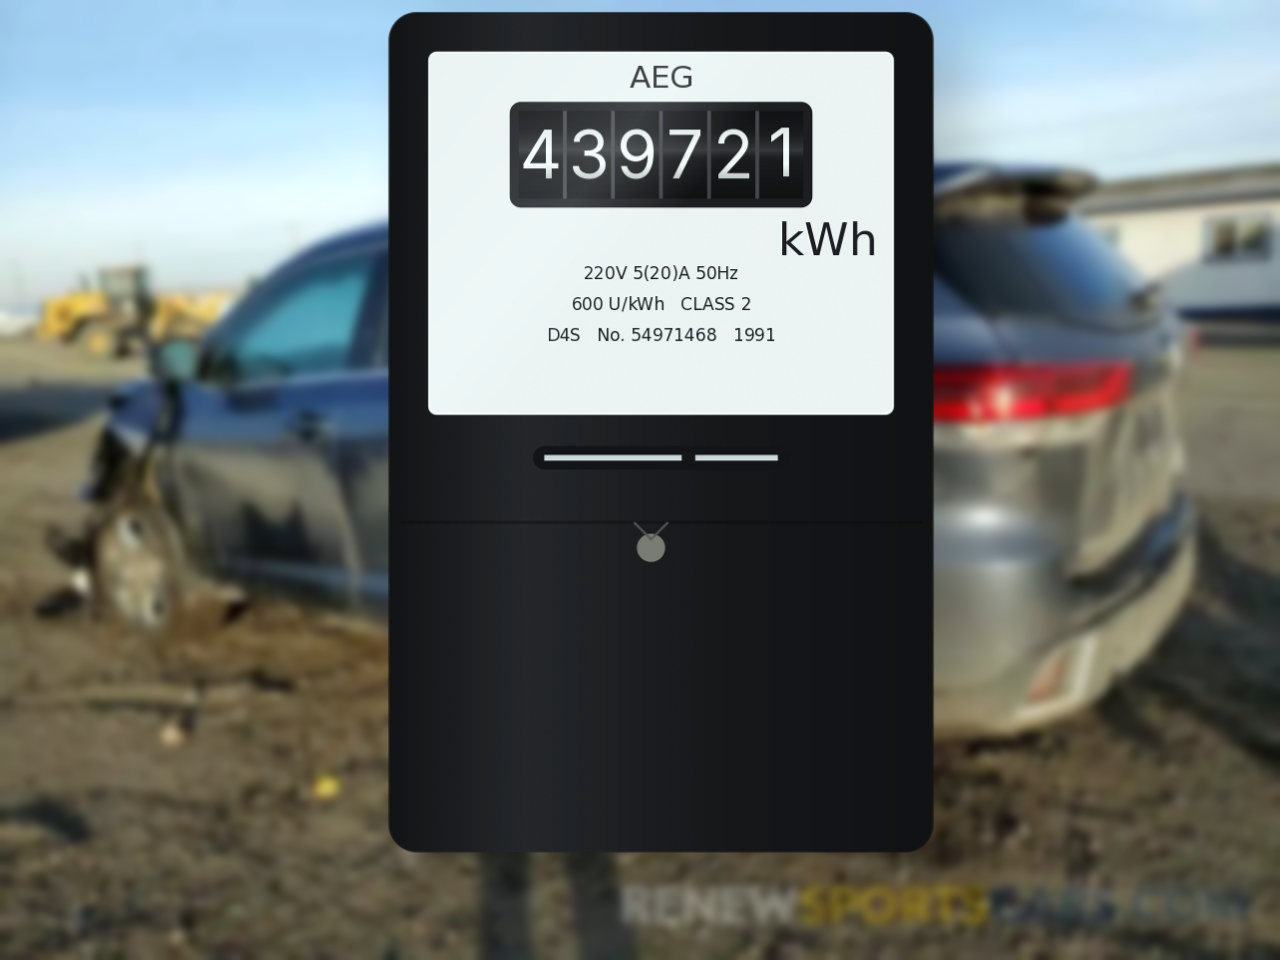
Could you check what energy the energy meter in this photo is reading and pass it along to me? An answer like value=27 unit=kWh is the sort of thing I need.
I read value=439721 unit=kWh
